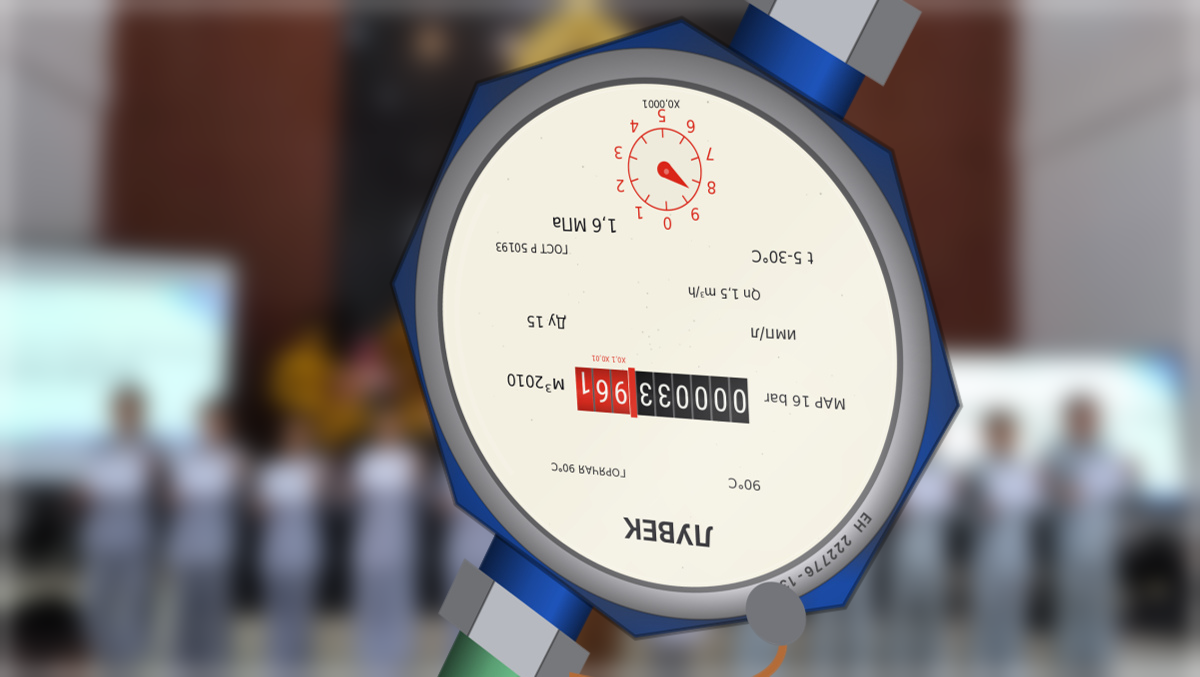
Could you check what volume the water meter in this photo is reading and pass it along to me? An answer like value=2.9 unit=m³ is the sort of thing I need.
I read value=33.9608 unit=m³
